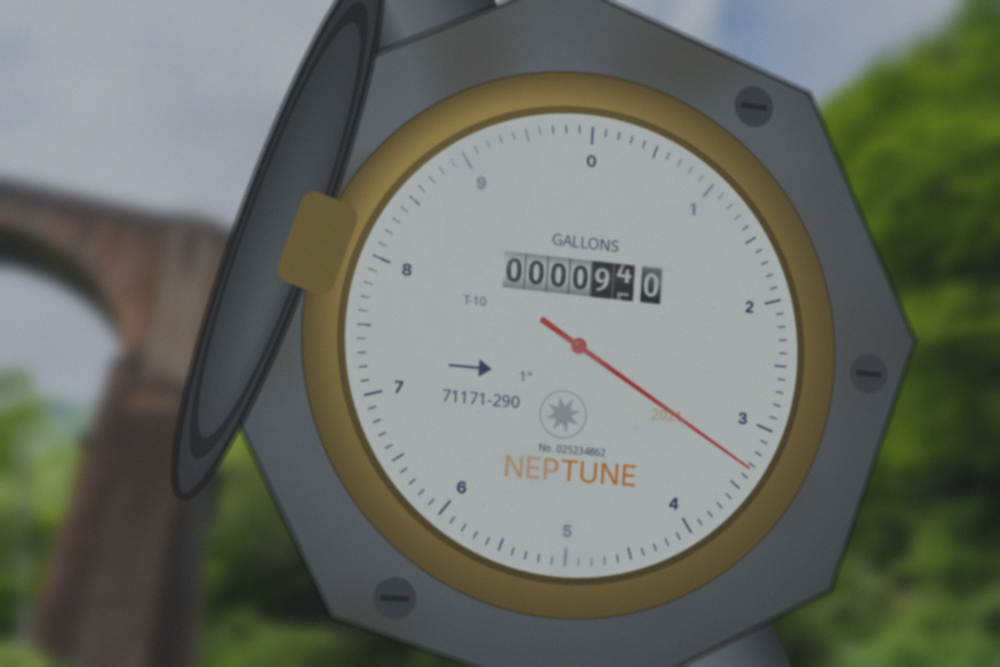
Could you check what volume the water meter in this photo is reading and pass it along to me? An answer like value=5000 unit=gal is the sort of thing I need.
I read value=943.3 unit=gal
